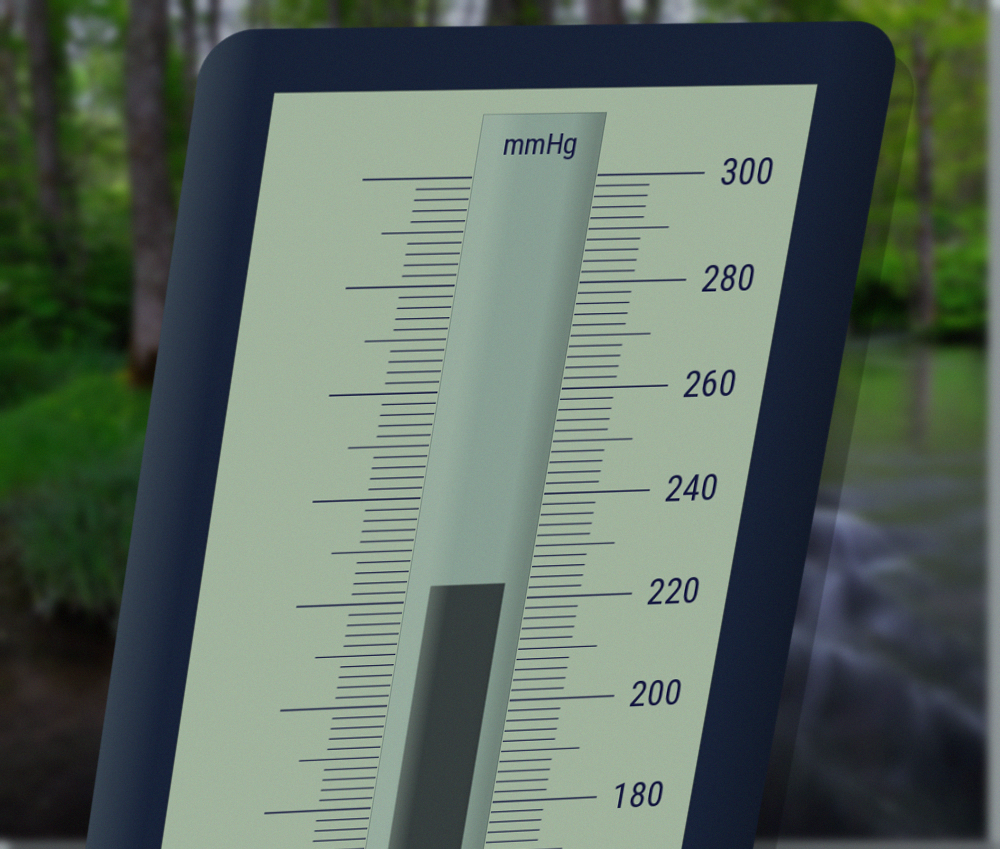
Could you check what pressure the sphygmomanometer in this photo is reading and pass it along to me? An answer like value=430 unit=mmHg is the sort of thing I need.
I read value=223 unit=mmHg
